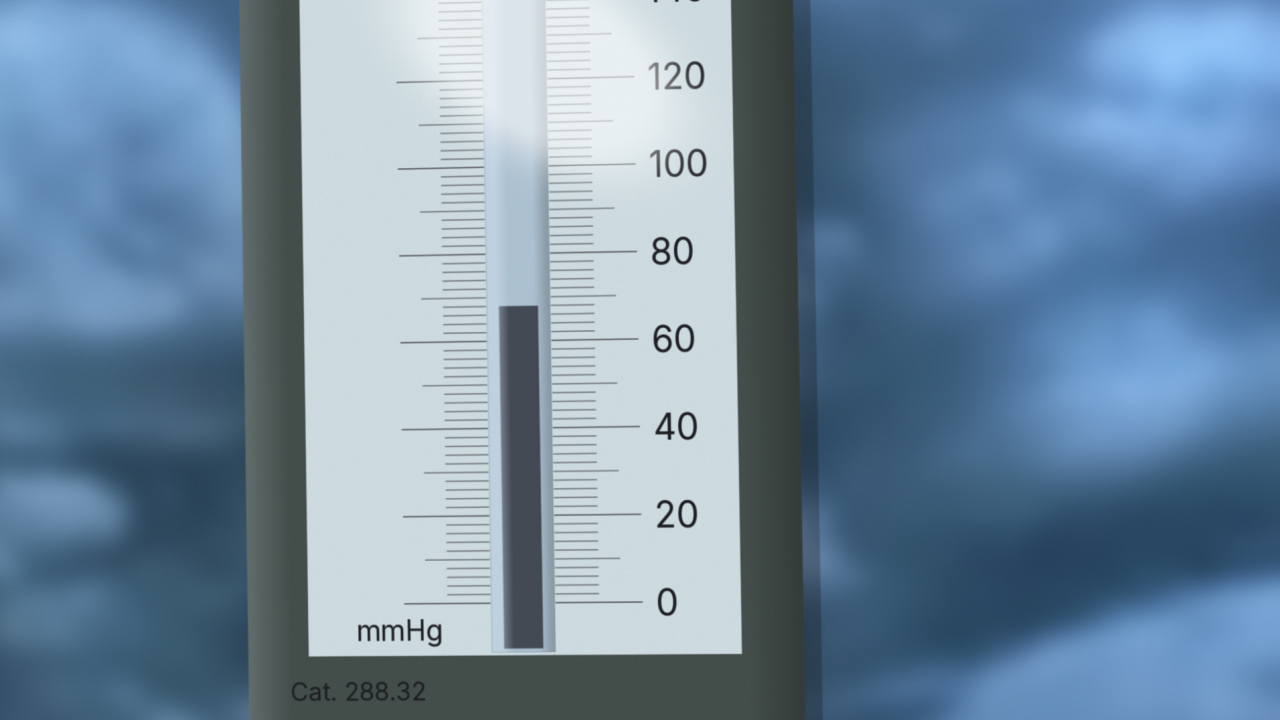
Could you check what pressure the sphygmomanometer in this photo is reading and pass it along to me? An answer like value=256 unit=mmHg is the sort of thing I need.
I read value=68 unit=mmHg
